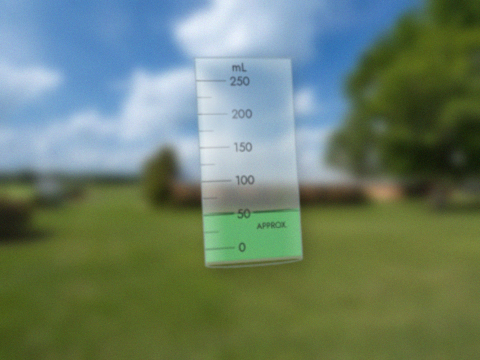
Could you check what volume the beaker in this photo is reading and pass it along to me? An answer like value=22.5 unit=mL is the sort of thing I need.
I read value=50 unit=mL
